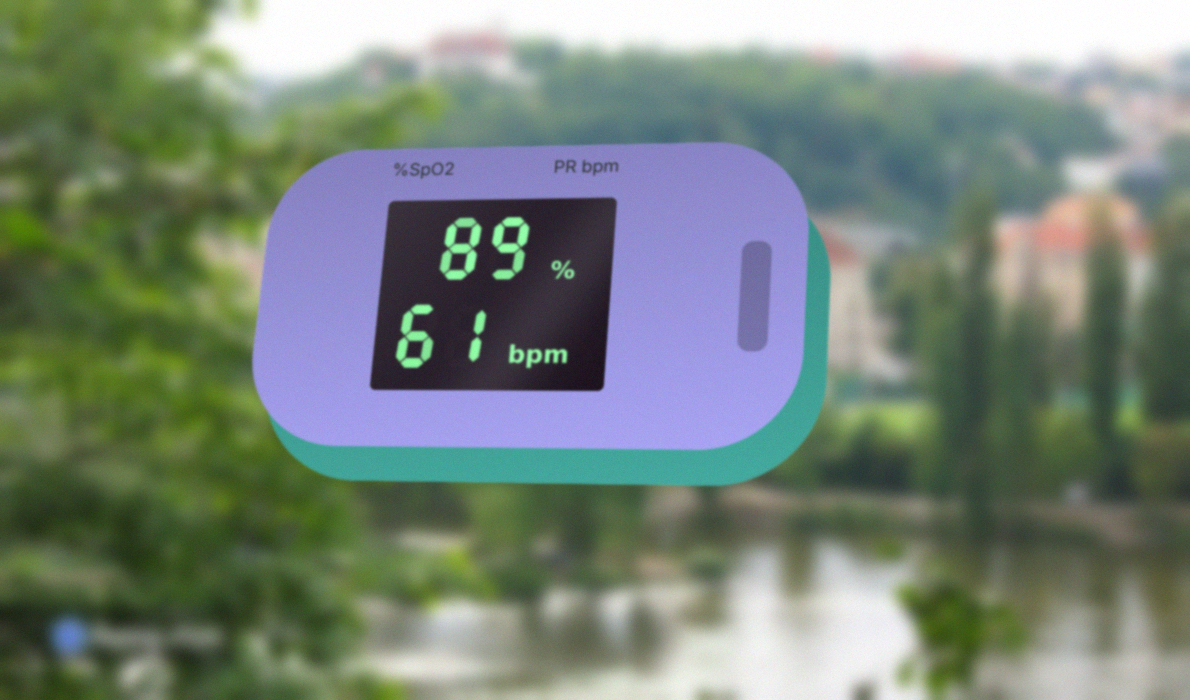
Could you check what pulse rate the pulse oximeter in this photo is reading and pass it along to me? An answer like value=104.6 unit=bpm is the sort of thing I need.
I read value=61 unit=bpm
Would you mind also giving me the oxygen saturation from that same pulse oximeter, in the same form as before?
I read value=89 unit=%
